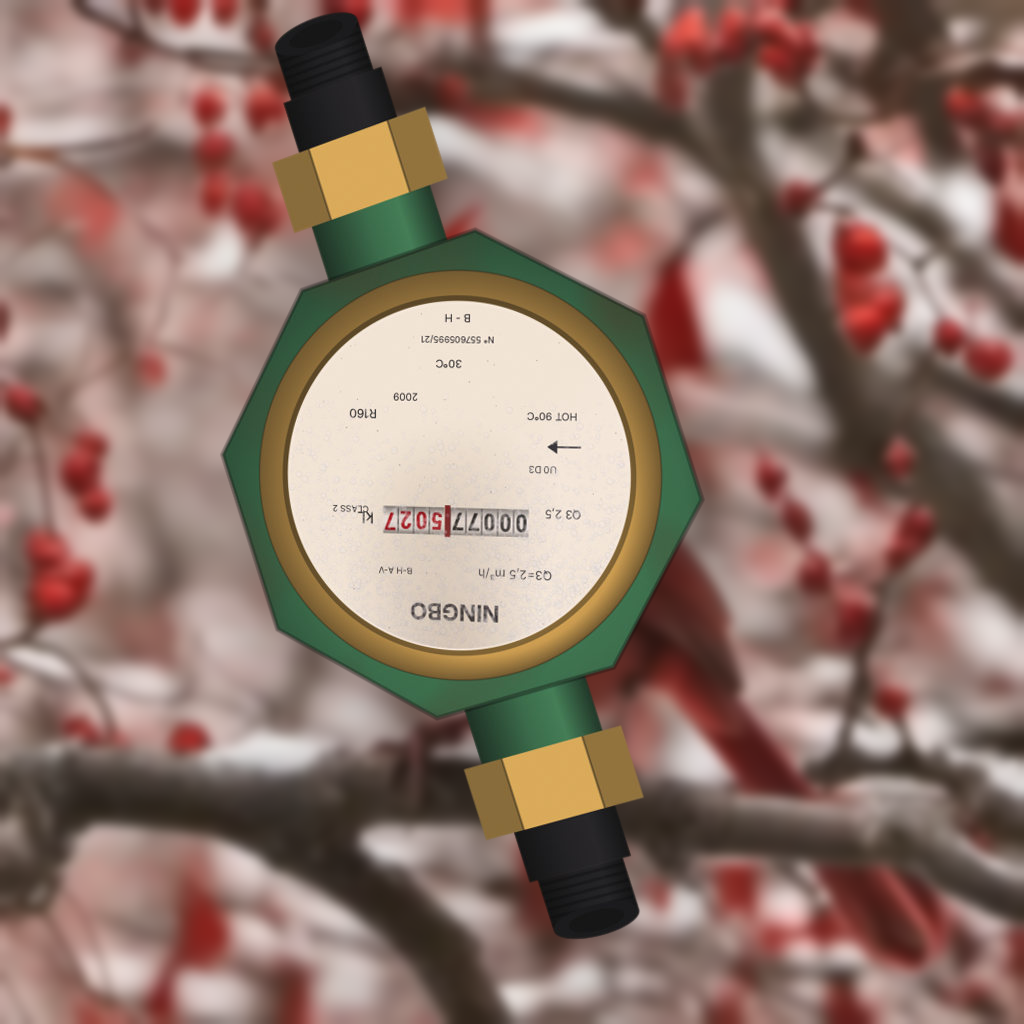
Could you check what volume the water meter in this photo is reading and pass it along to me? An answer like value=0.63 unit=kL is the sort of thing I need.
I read value=77.5027 unit=kL
